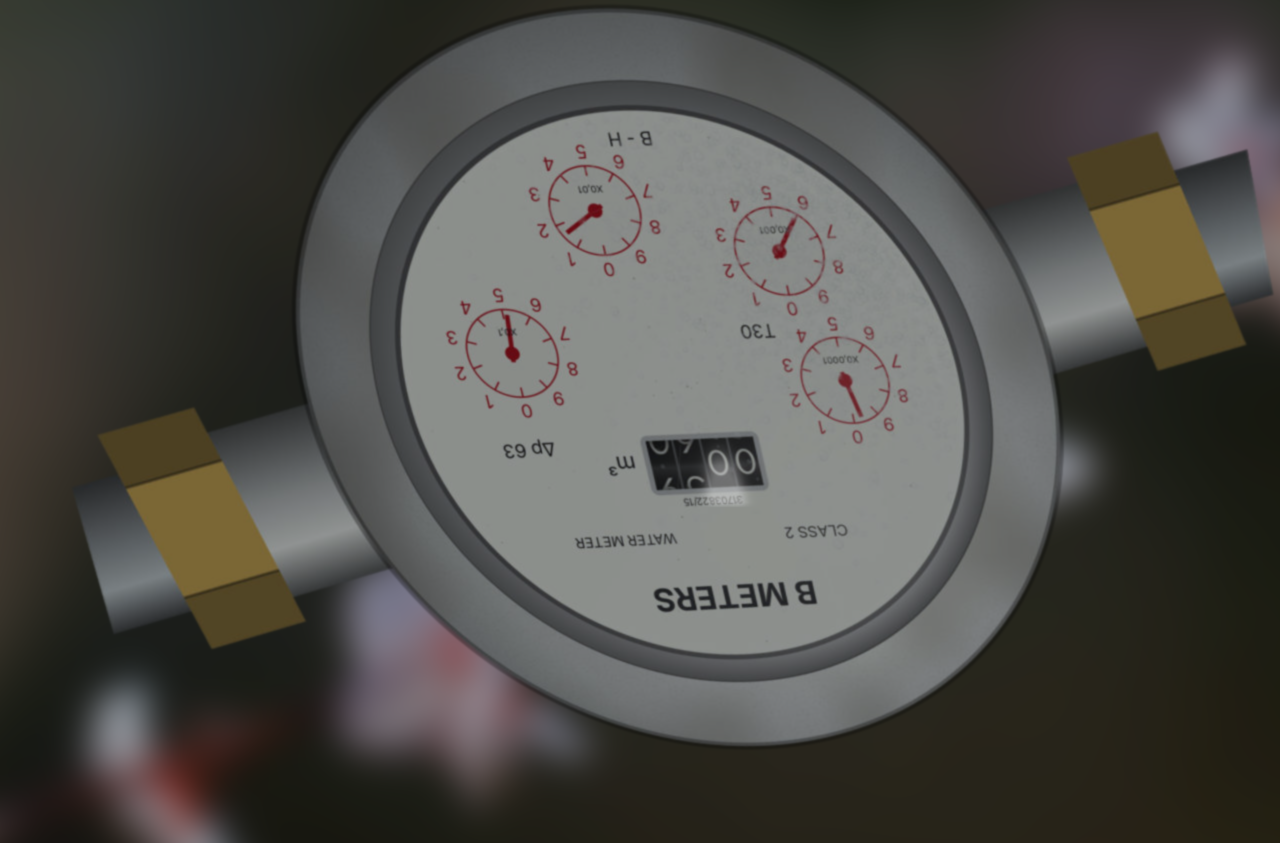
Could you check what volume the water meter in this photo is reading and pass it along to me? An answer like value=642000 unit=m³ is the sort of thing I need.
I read value=59.5159 unit=m³
